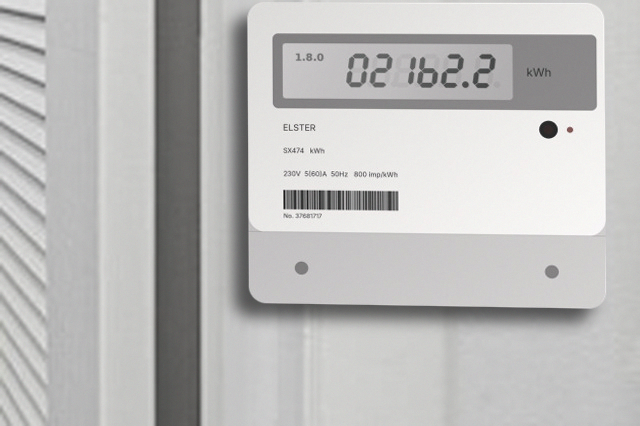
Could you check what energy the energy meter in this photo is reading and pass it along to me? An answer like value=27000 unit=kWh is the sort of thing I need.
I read value=2162.2 unit=kWh
